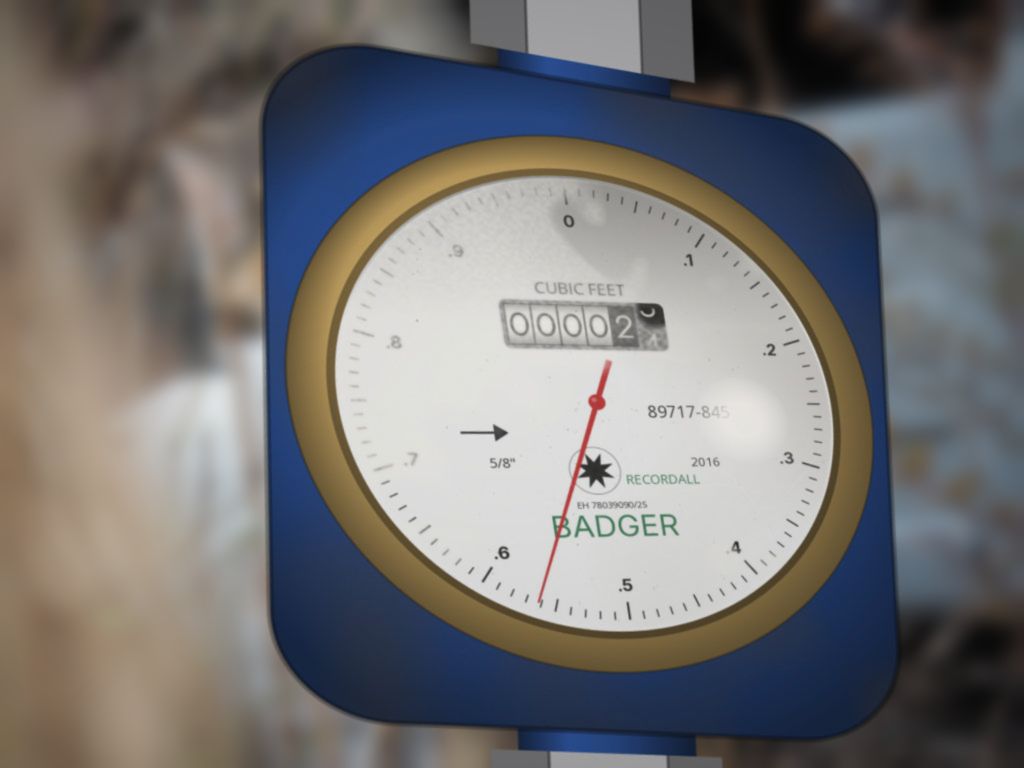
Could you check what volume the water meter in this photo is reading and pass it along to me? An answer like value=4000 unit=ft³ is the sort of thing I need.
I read value=23.56 unit=ft³
